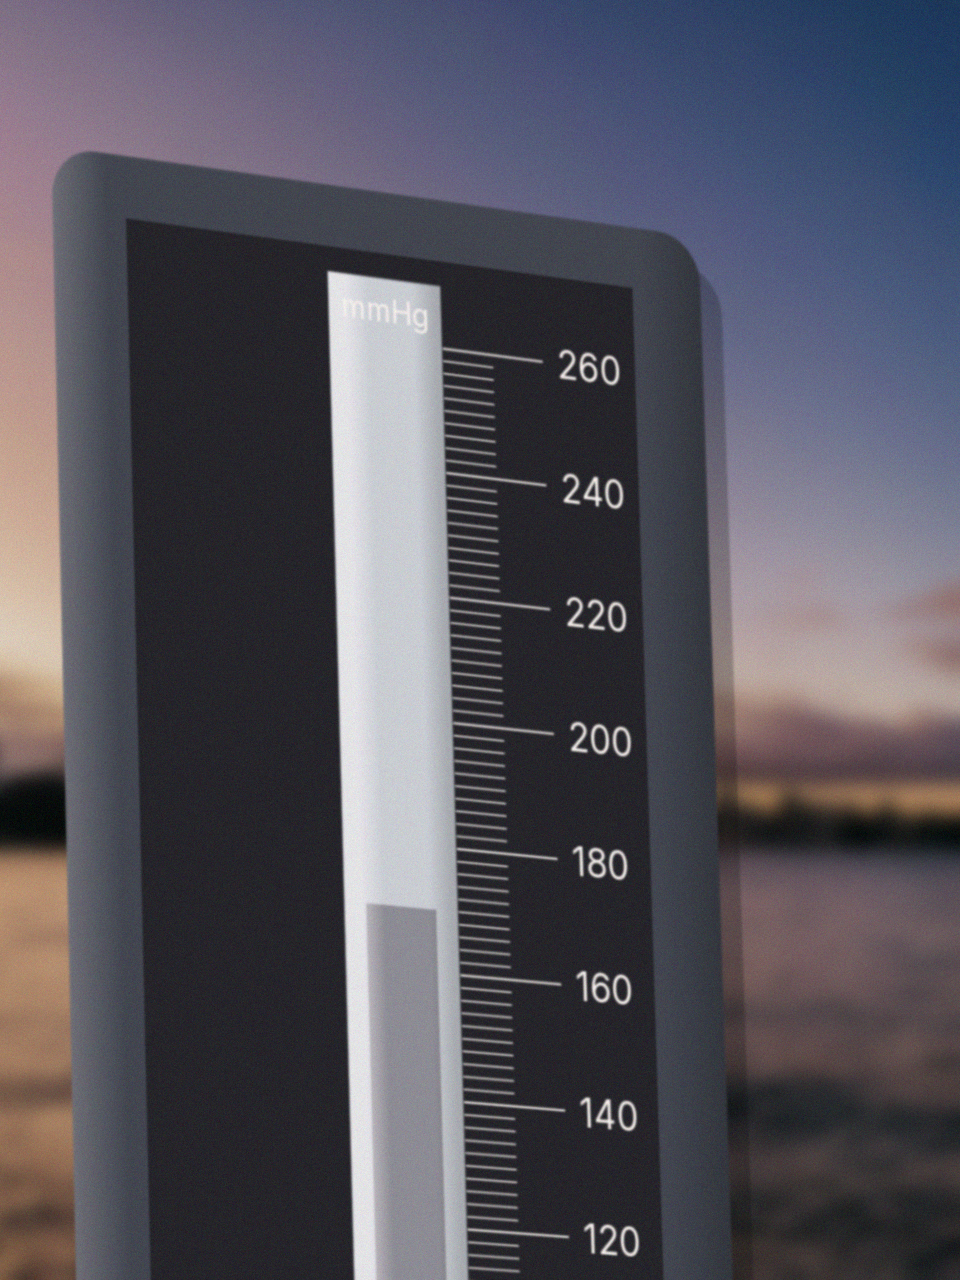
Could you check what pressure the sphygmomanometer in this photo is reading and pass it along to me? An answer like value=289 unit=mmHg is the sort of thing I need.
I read value=170 unit=mmHg
